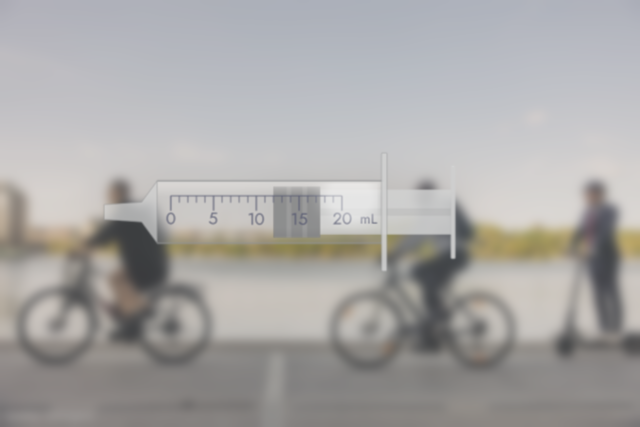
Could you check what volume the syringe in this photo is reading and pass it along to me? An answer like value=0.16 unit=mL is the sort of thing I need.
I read value=12 unit=mL
